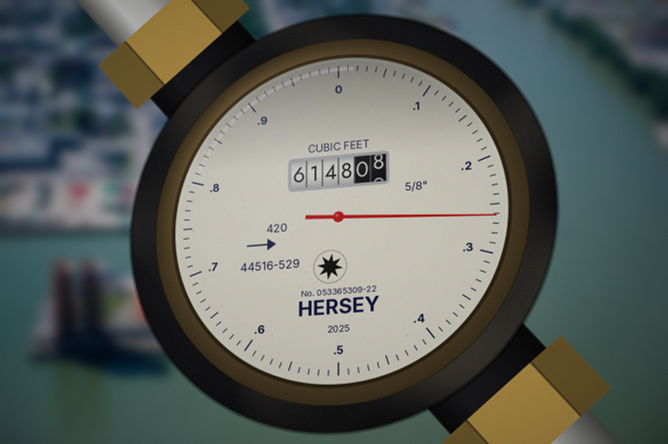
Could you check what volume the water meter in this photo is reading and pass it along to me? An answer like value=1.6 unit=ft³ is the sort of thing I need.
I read value=614808.26 unit=ft³
